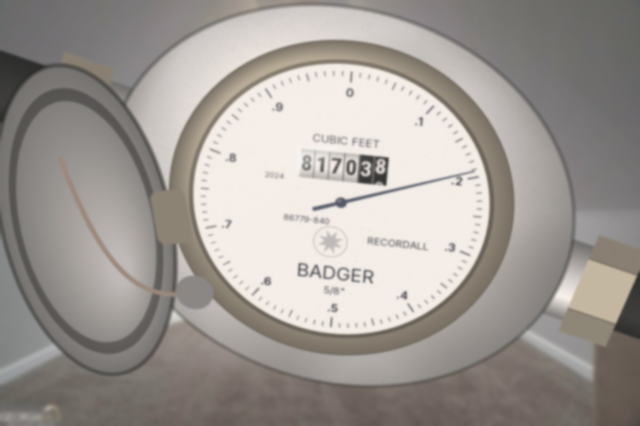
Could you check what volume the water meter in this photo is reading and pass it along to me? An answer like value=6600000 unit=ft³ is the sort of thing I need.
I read value=817038.19 unit=ft³
